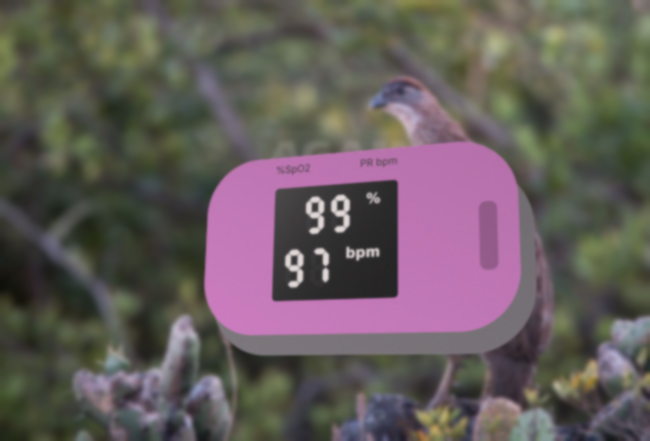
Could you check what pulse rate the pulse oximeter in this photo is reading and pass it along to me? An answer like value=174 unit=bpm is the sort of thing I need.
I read value=97 unit=bpm
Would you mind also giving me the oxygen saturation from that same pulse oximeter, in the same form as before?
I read value=99 unit=%
